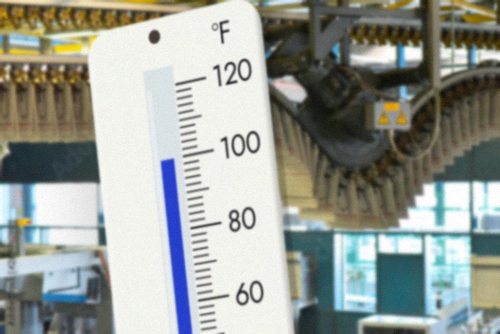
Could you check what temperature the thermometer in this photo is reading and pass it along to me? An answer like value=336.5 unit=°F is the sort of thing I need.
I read value=100 unit=°F
